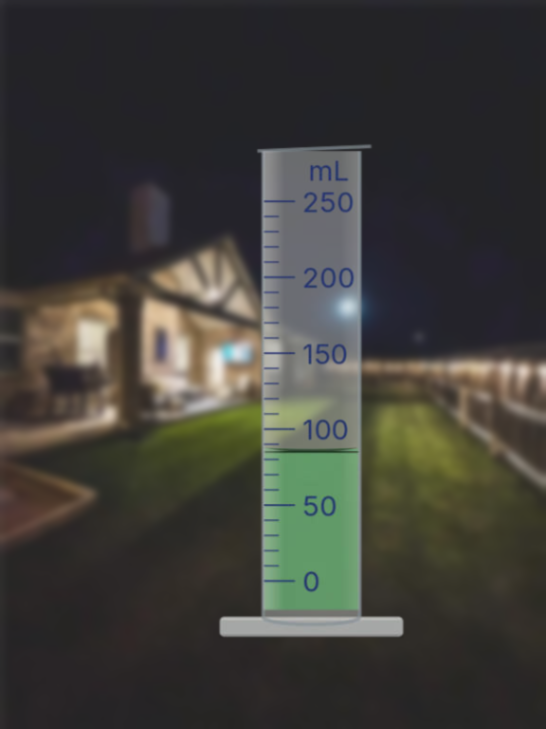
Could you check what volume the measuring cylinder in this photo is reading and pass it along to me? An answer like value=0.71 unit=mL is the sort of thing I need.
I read value=85 unit=mL
